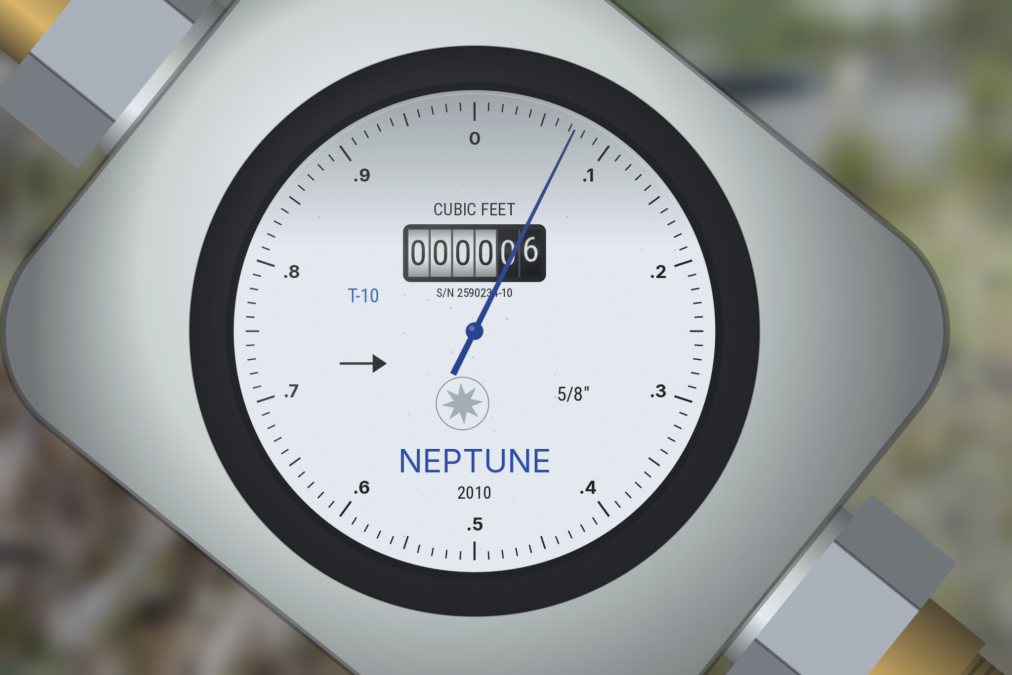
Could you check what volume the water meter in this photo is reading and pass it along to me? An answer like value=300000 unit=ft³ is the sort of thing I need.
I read value=6.07 unit=ft³
